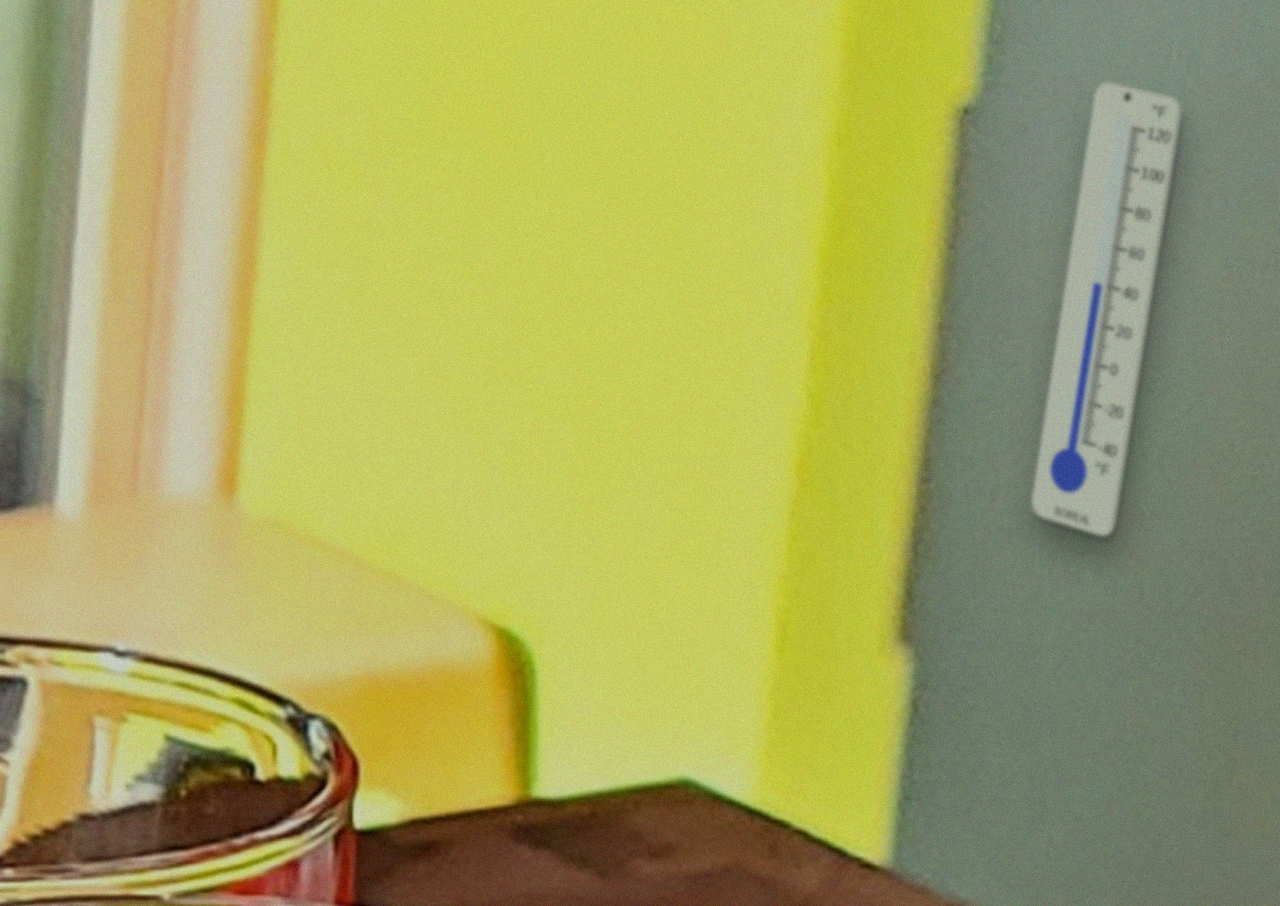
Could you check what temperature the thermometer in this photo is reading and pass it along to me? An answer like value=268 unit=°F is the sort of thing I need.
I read value=40 unit=°F
